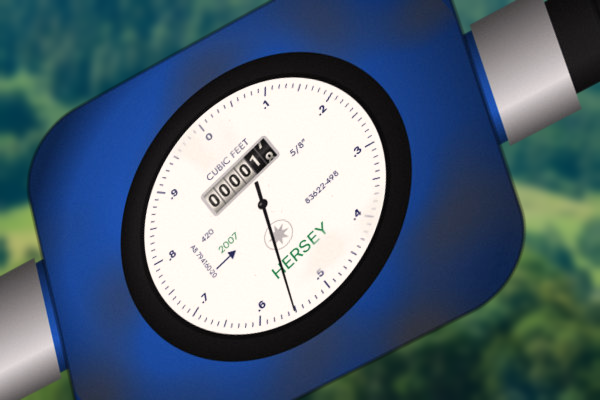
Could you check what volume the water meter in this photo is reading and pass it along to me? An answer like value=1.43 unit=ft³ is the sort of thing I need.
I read value=17.55 unit=ft³
